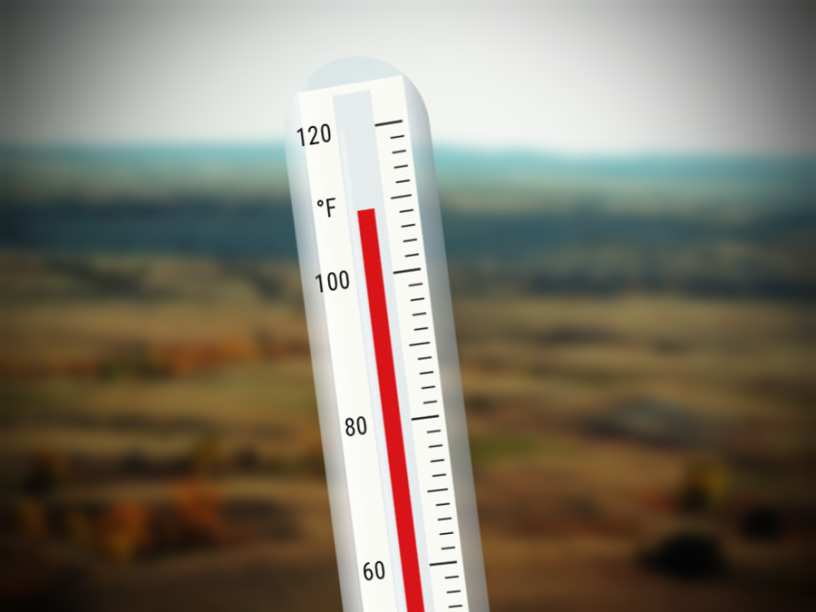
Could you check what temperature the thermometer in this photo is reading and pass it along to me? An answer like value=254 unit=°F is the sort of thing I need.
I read value=109 unit=°F
